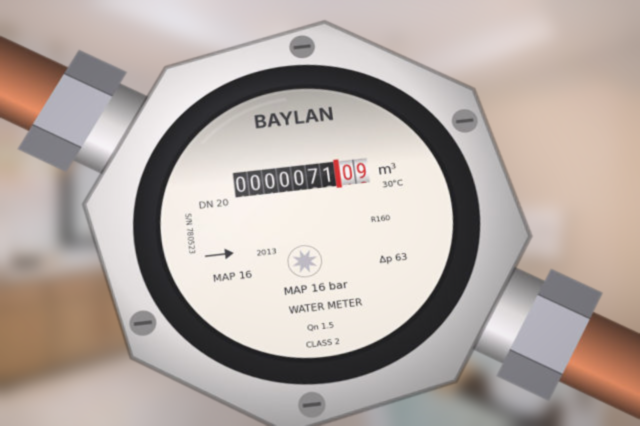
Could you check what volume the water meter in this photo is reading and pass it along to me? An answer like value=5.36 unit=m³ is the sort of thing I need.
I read value=71.09 unit=m³
